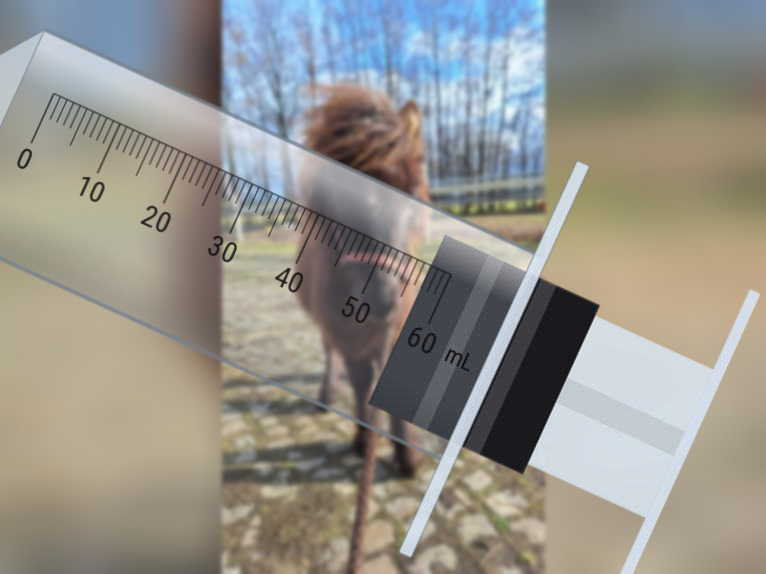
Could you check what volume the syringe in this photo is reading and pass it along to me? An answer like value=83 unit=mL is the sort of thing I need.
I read value=57 unit=mL
